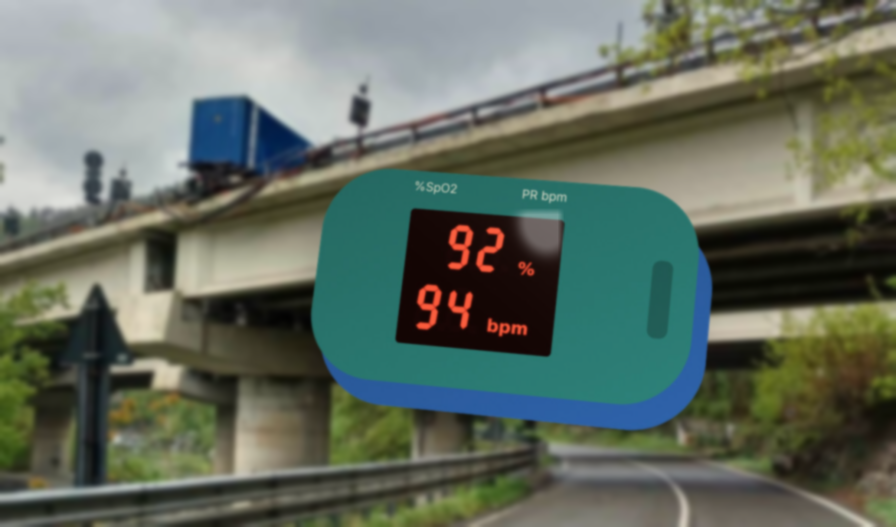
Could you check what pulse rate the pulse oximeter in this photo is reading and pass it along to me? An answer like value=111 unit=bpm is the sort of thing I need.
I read value=94 unit=bpm
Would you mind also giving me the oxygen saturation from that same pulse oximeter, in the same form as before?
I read value=92 unit=%
